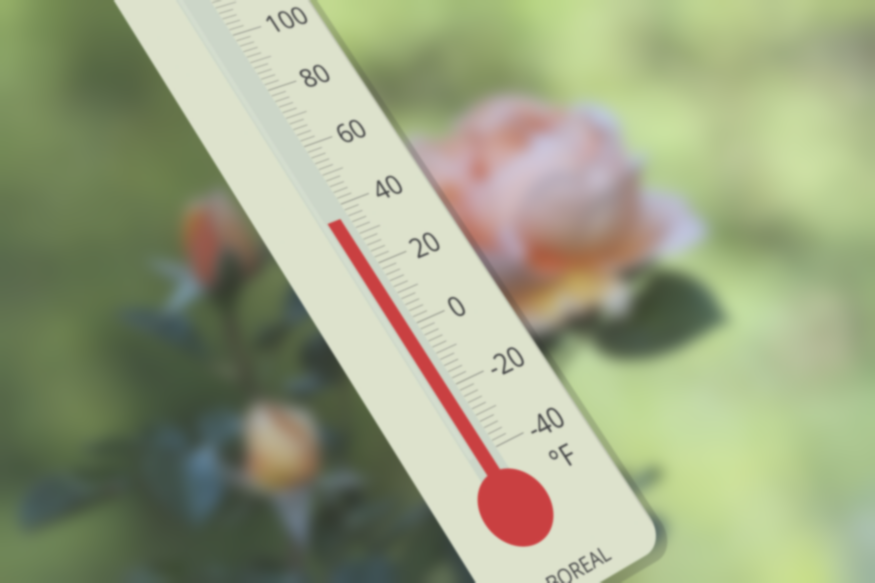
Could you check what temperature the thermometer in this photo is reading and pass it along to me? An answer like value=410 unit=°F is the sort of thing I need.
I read value=36 unit=°F
